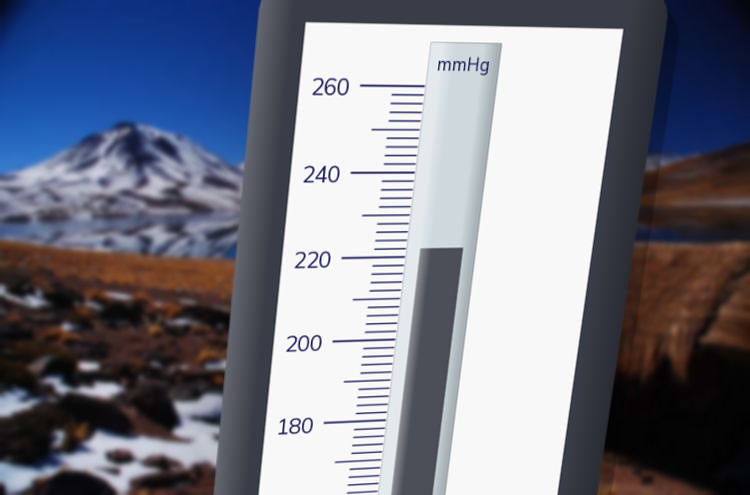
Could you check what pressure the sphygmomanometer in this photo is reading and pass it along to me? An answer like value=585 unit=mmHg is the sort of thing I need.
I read value=222 unit=mmHg
